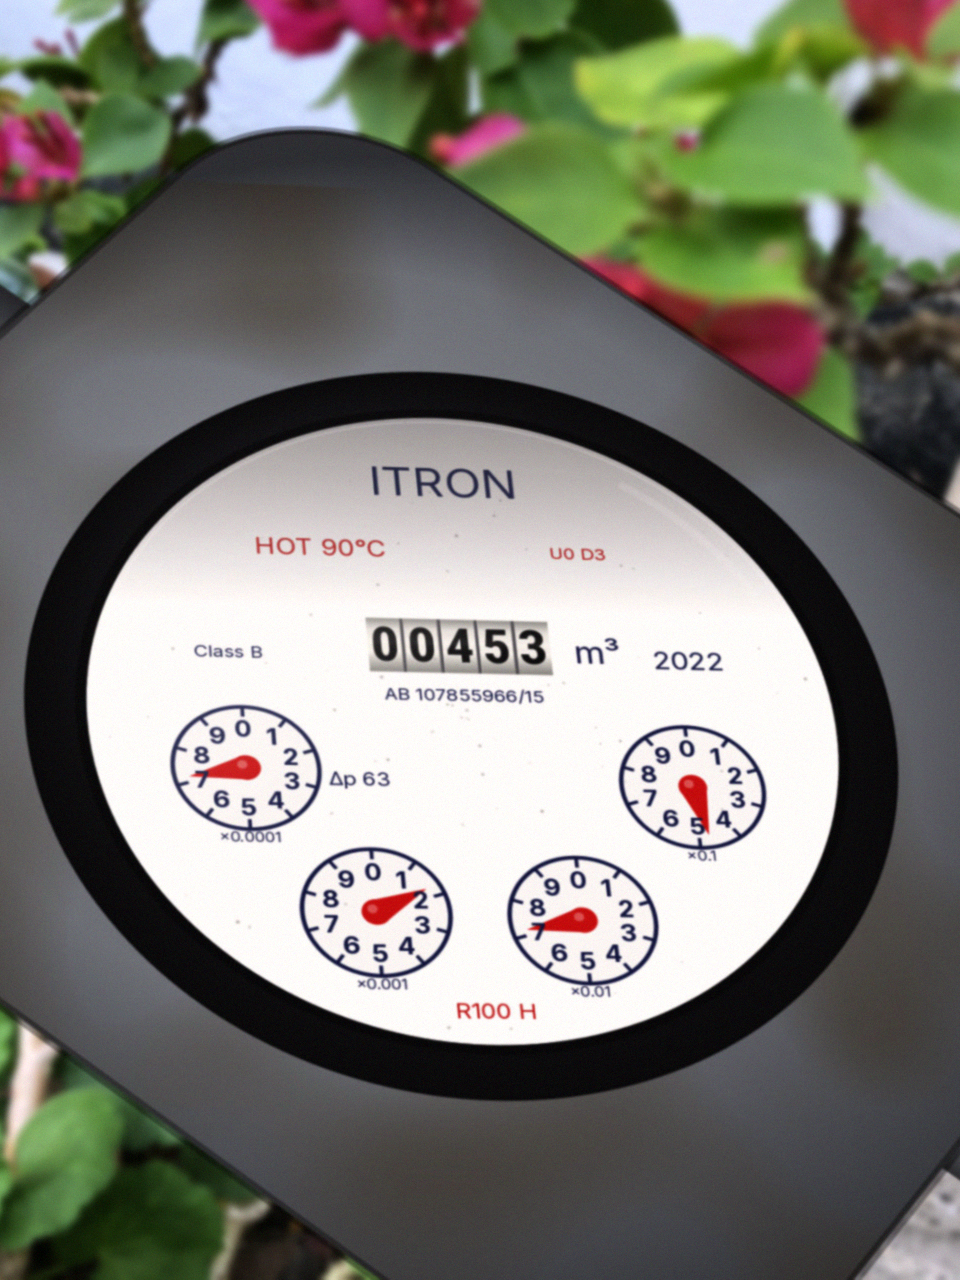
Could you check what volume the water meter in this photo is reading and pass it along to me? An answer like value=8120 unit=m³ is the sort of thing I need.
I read value=453.4717 unit=m³
